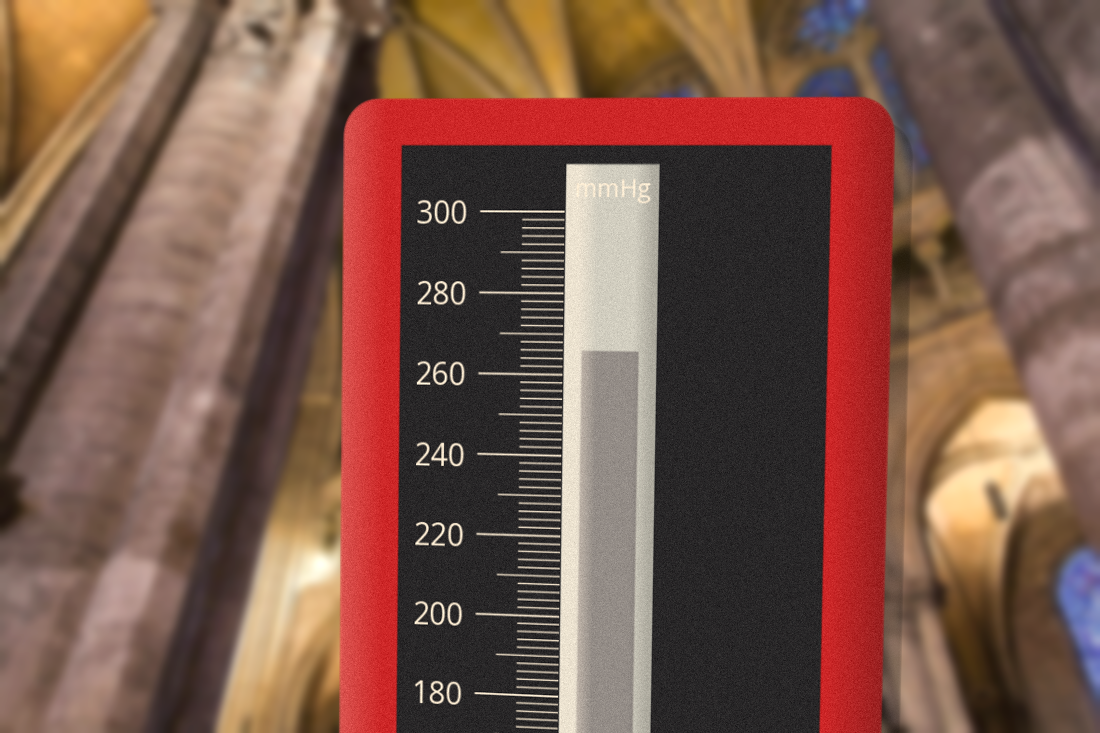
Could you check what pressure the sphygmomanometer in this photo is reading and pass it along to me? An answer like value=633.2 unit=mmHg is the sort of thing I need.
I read value=266 unit=mmHg
